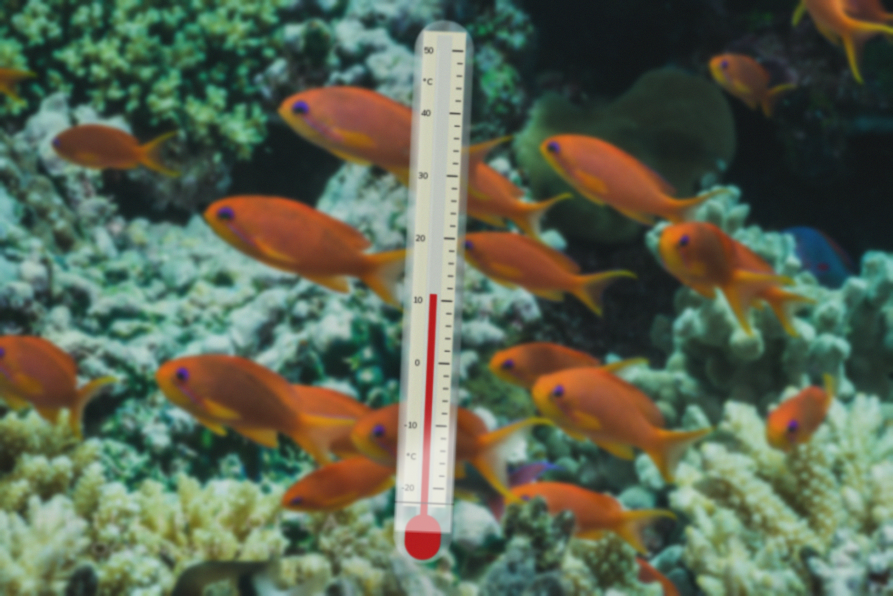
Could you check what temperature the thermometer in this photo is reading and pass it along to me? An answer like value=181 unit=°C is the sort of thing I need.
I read value=11 unit=°C
